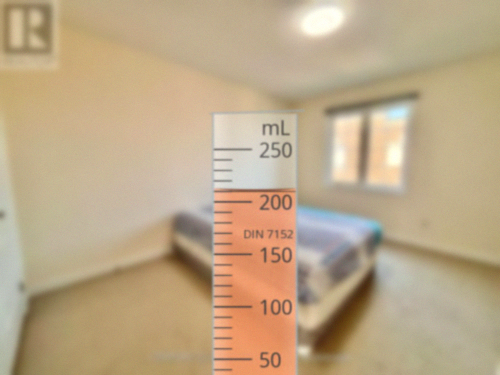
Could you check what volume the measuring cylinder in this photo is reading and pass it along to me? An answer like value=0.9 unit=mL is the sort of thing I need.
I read value=210 unit=mL
